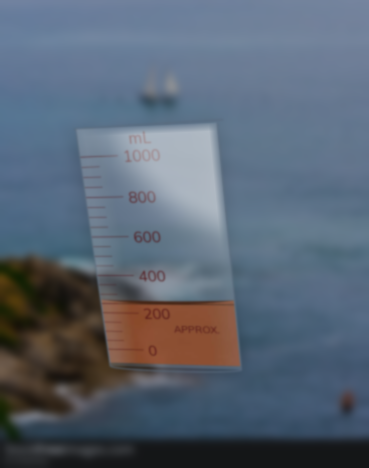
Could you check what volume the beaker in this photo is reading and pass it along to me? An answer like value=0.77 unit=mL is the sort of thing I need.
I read value=250 unit=mL
